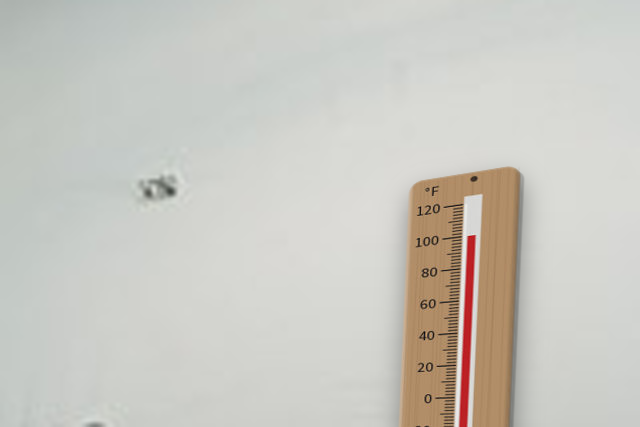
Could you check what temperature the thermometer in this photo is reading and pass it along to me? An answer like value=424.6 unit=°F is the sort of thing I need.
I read value=100 unit=°F
